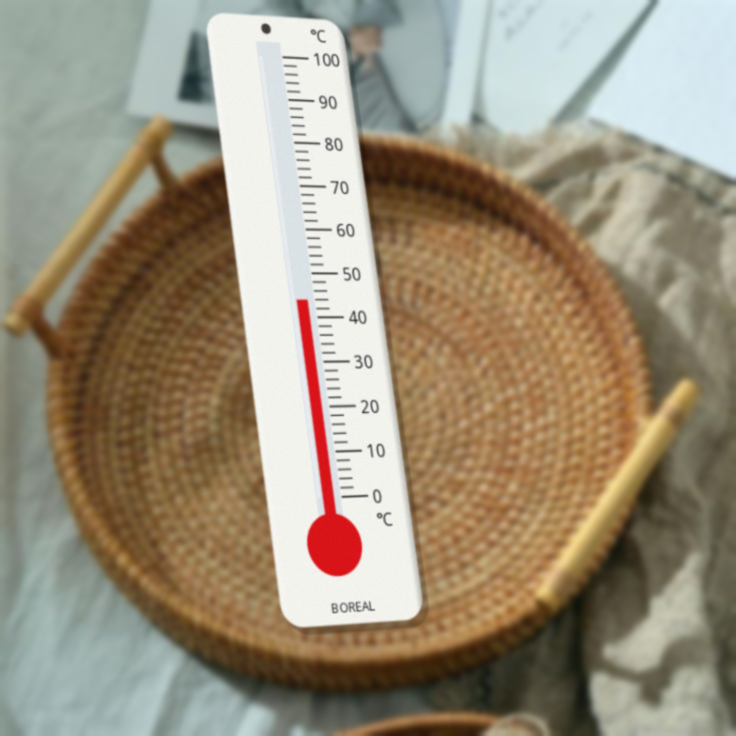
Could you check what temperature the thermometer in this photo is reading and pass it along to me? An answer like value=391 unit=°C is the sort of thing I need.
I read value=44 unit=°C
